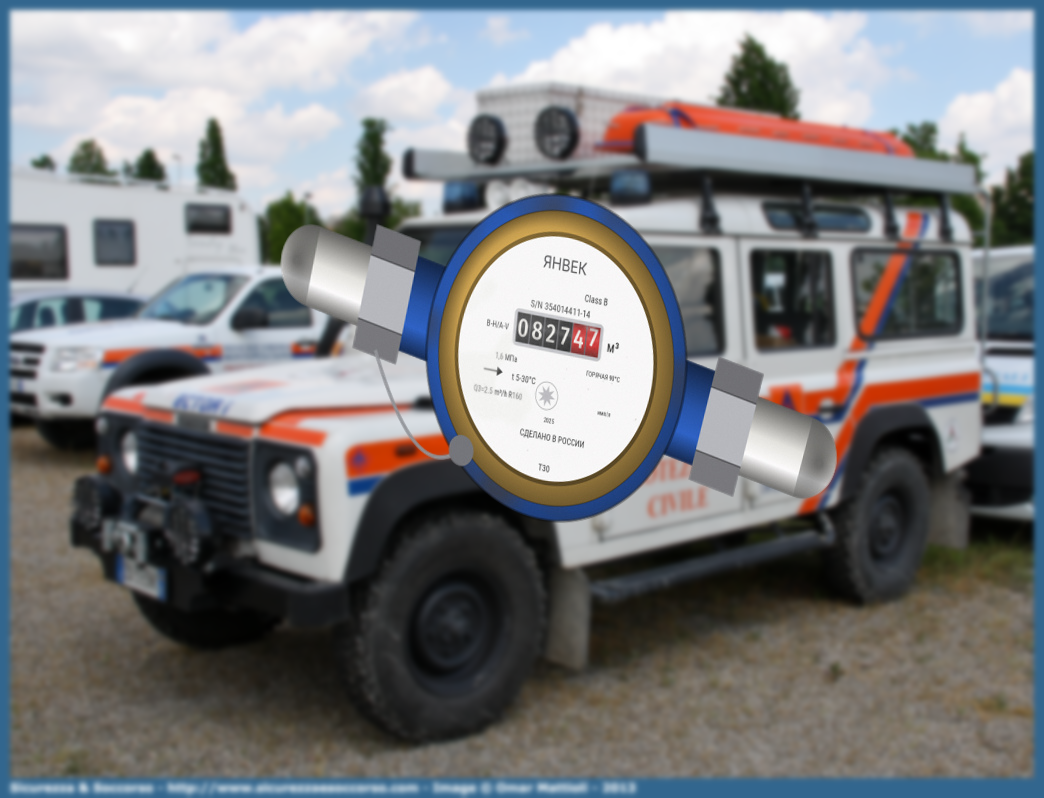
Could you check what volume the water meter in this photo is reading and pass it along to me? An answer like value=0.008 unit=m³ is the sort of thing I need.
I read value=827.47 unit=m³
